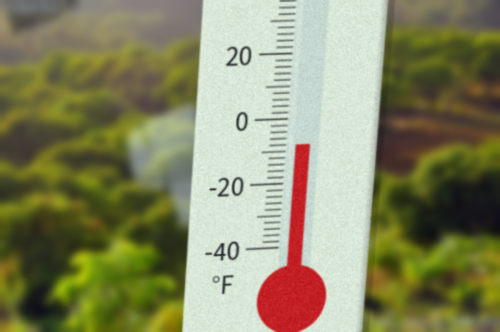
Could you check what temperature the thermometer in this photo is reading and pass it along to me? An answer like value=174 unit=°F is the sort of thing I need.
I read value=-8 unit=°F
